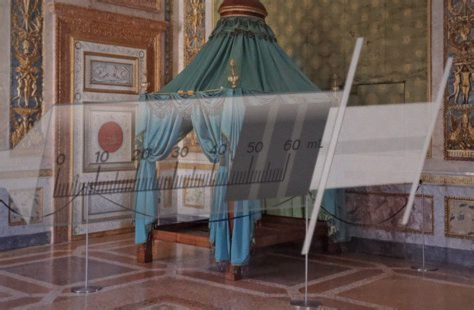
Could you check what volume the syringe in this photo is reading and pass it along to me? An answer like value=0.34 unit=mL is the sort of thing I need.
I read value=45 unit=mL
